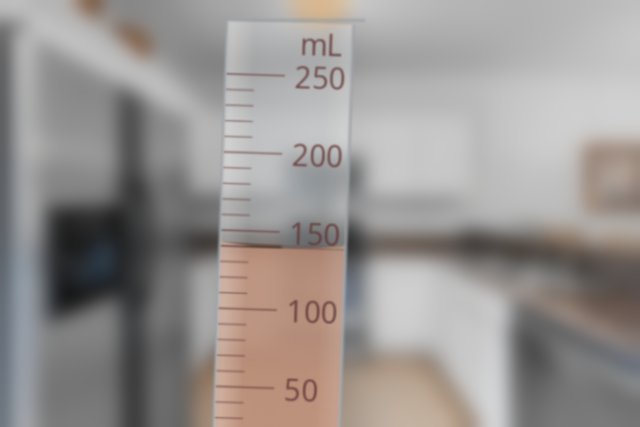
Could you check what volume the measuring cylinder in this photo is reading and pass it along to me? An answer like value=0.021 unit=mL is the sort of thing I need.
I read value=140 unit=mL
